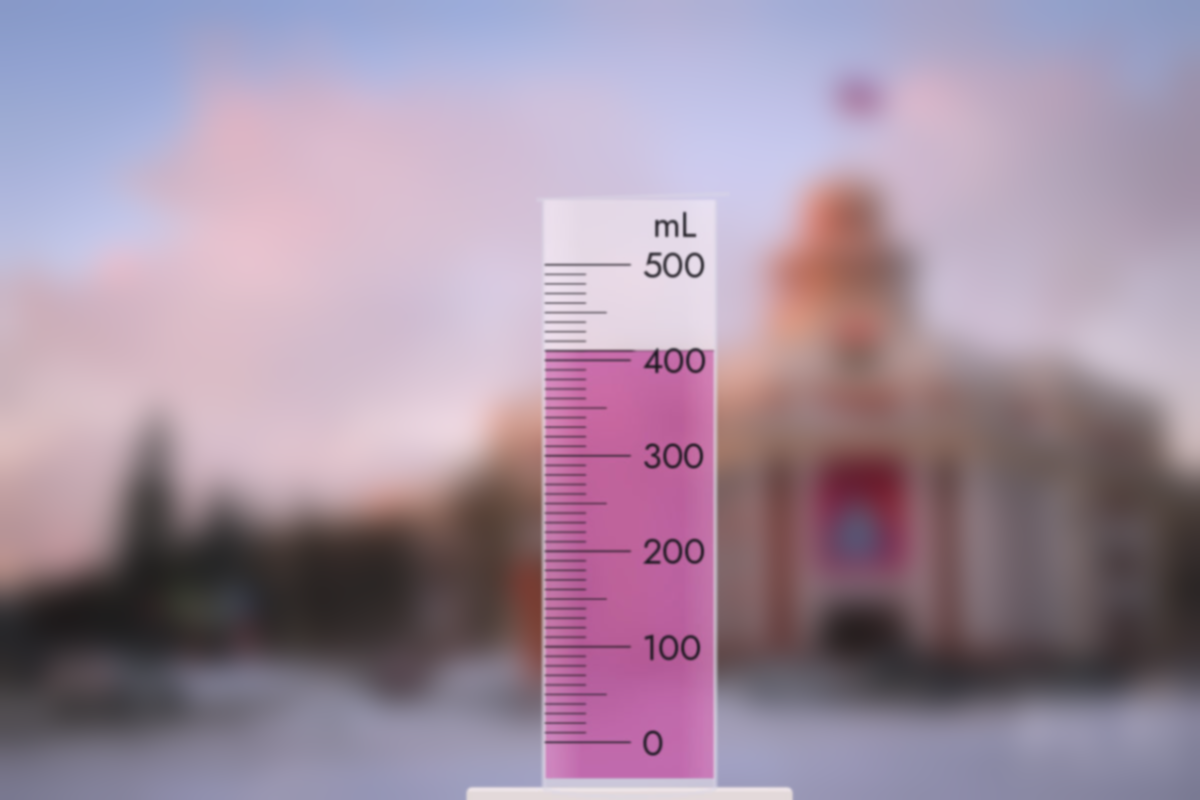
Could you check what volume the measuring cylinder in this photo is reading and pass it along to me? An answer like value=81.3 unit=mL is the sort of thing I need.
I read value=410 unit=mL
